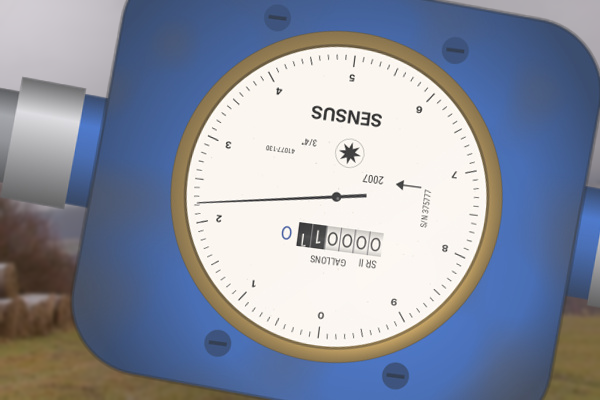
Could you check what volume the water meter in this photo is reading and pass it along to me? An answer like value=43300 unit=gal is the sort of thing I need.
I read value=112.2 unit=gal
